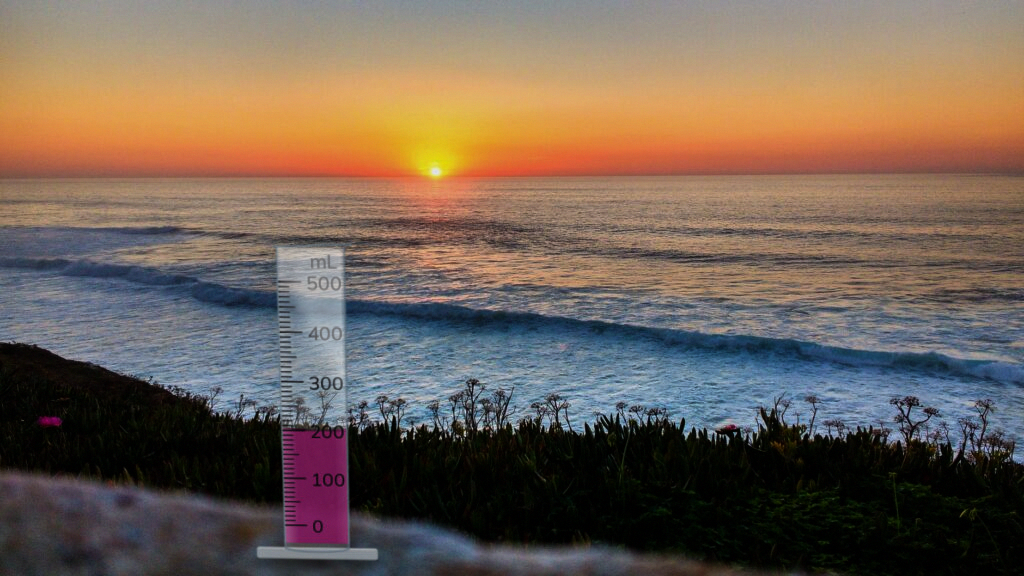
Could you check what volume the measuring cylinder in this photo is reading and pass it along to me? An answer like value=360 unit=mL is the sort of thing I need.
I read value=200 unit=mL
